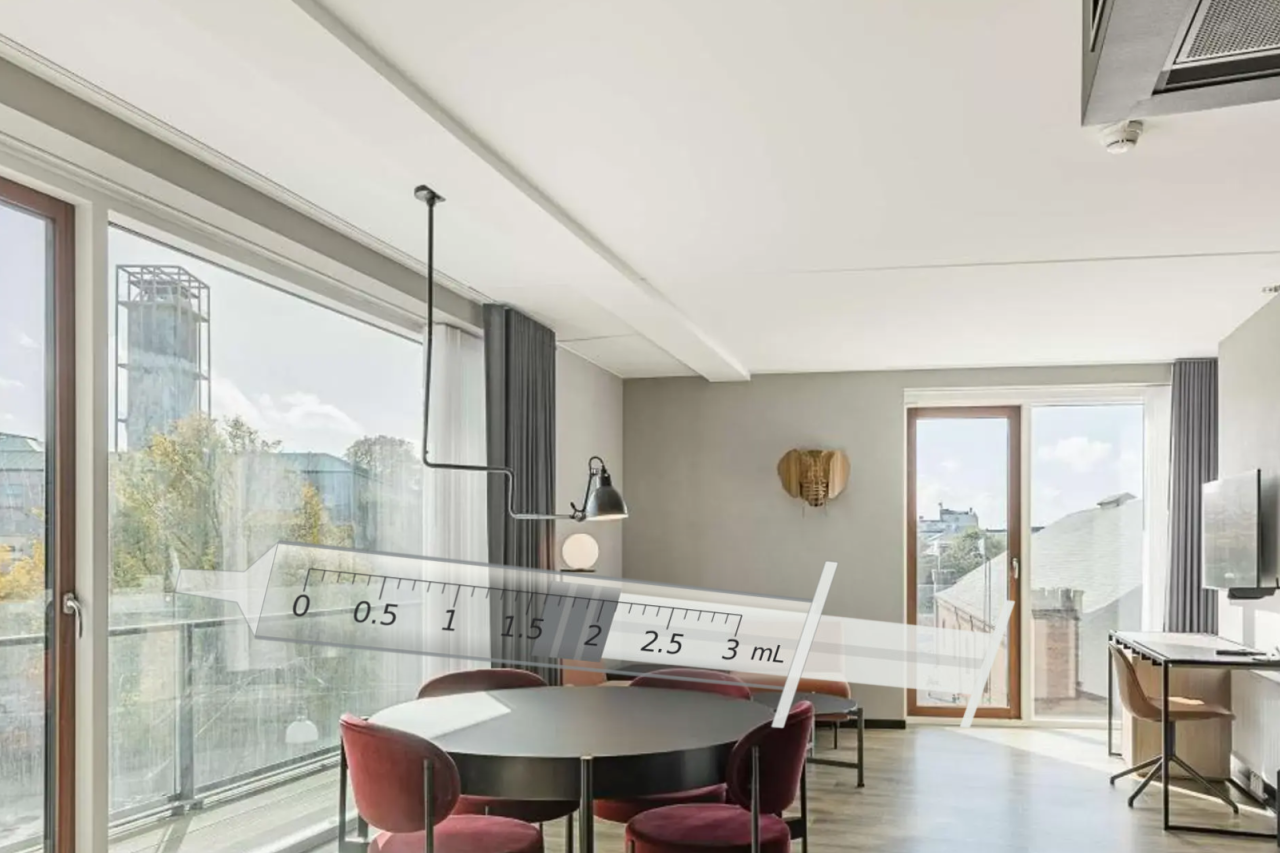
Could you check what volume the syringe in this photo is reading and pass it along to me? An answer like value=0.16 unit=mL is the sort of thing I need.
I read value=1.6 unit=mL
